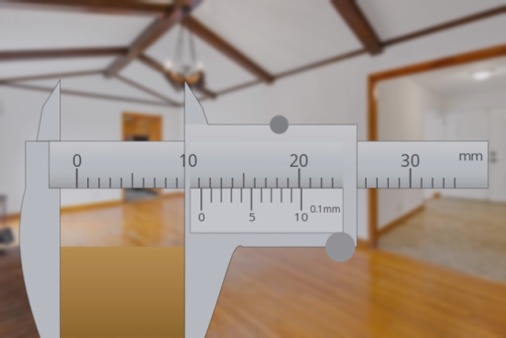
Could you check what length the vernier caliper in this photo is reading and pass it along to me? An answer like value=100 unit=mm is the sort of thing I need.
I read value=11.2 unit=mm
